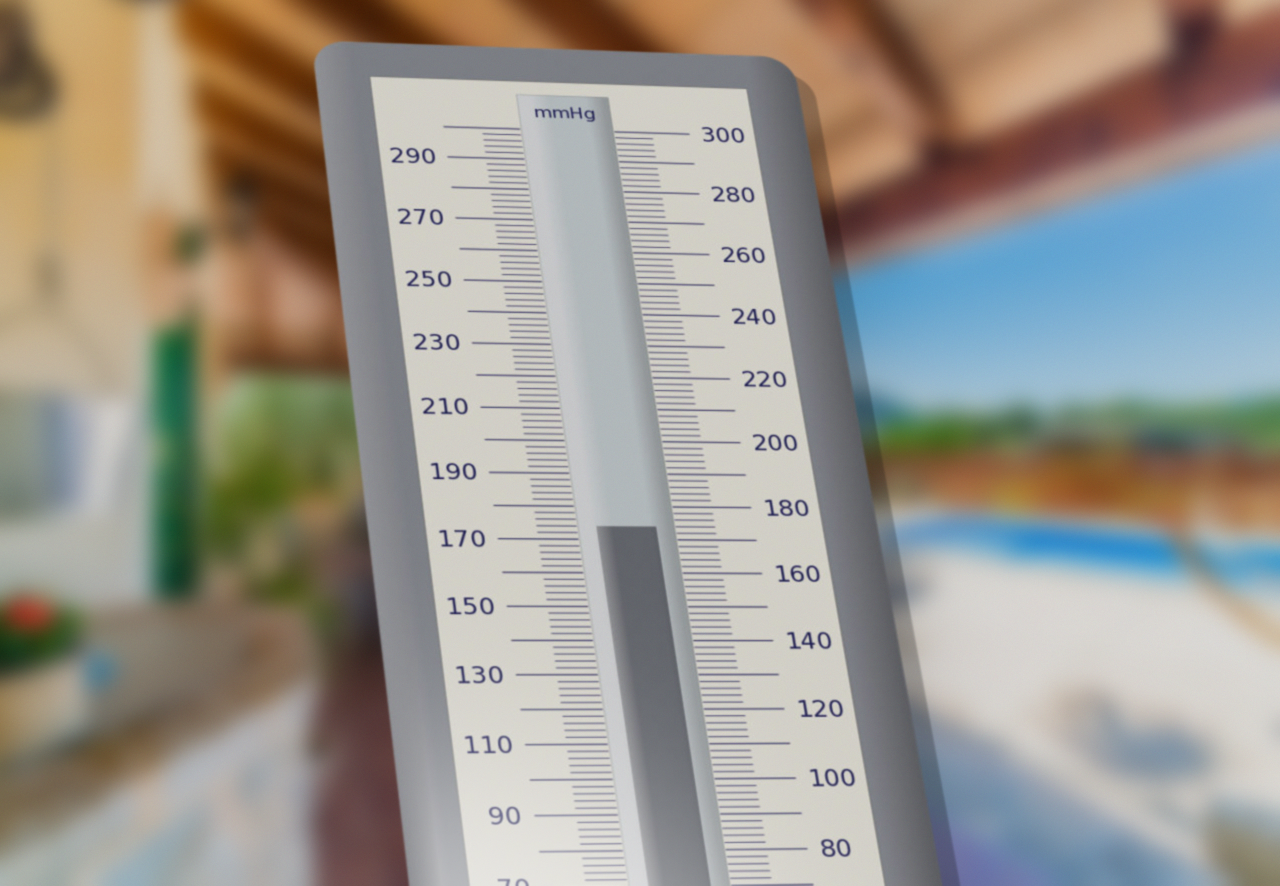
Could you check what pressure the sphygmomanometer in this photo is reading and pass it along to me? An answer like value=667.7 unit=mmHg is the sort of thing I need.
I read value=174 unit=mmHg
